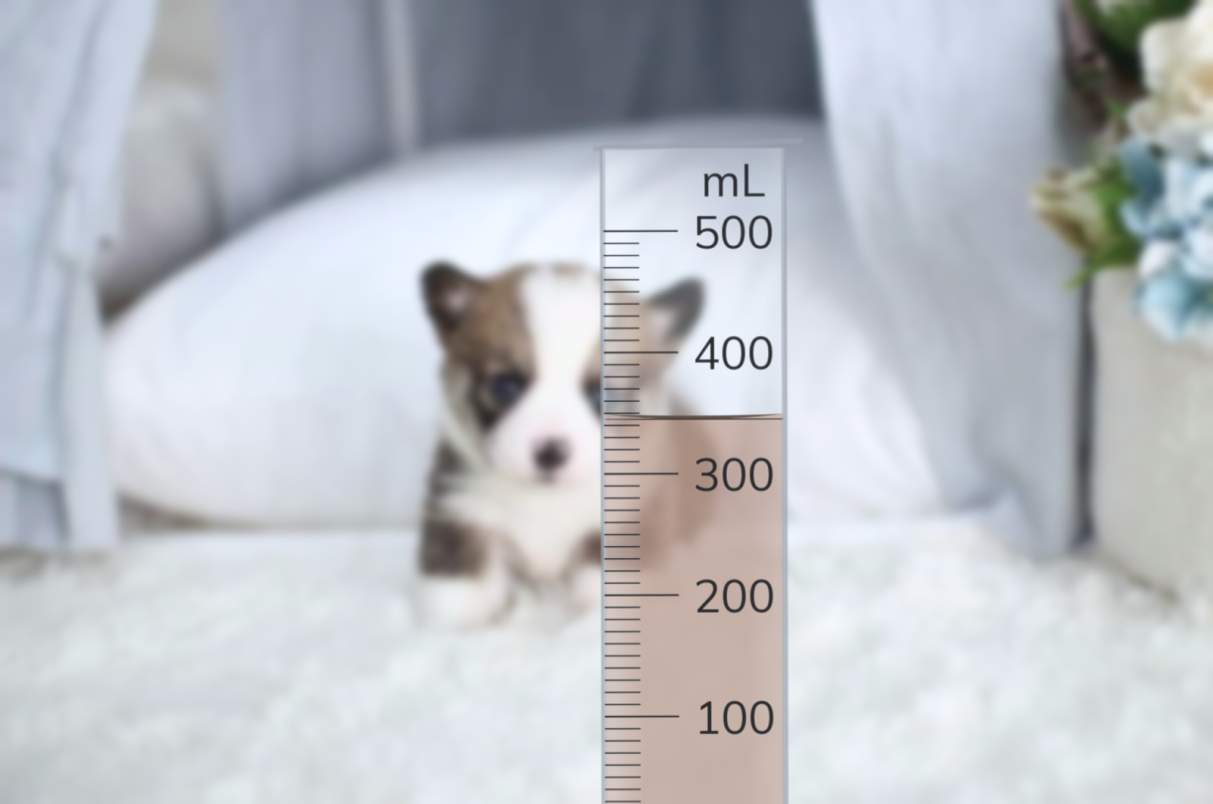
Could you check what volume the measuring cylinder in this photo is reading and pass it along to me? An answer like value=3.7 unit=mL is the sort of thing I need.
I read value=345 unit=mL
